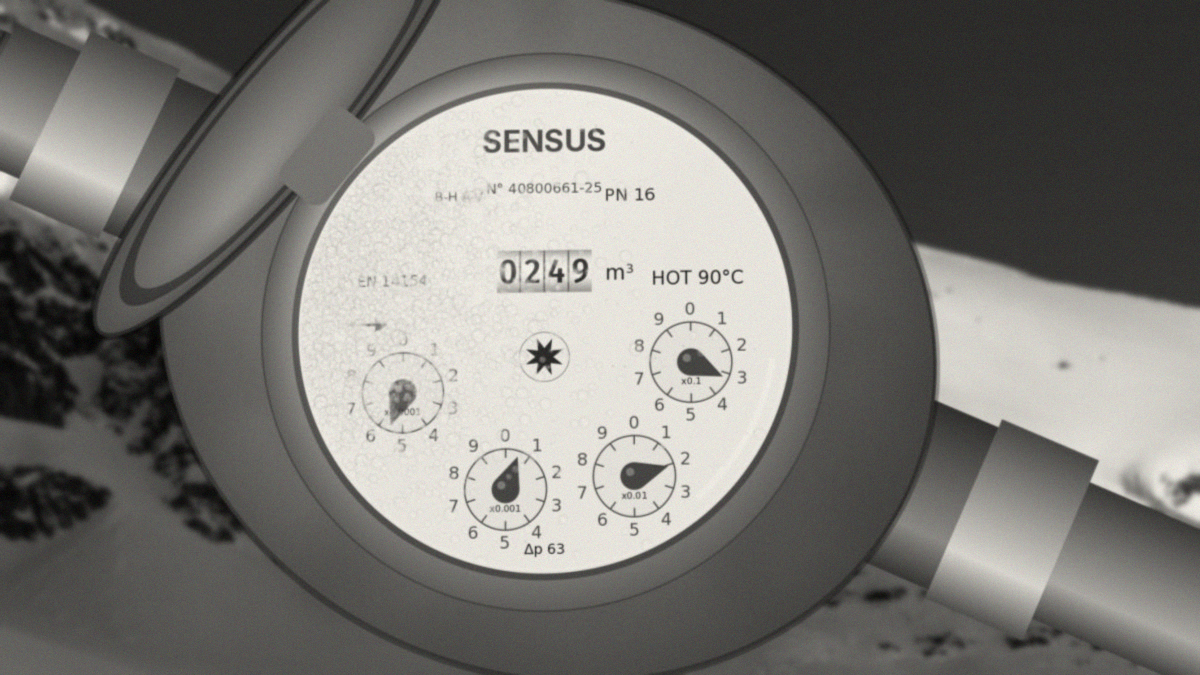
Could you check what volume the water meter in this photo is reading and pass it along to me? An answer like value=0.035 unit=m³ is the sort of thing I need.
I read value=249.3205 unit=m³
